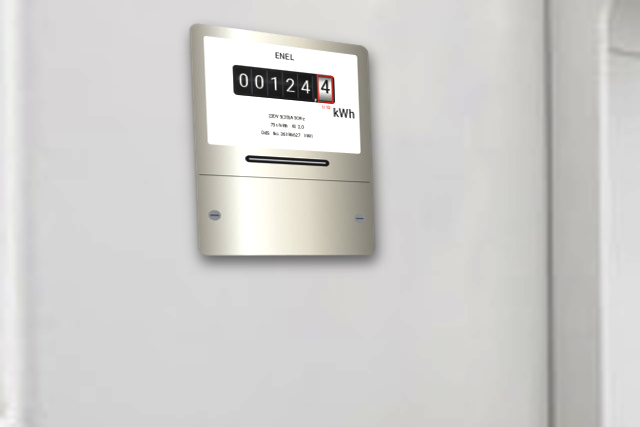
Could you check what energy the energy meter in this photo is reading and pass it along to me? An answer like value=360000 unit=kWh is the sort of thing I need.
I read value=124.4 unit=kWh
